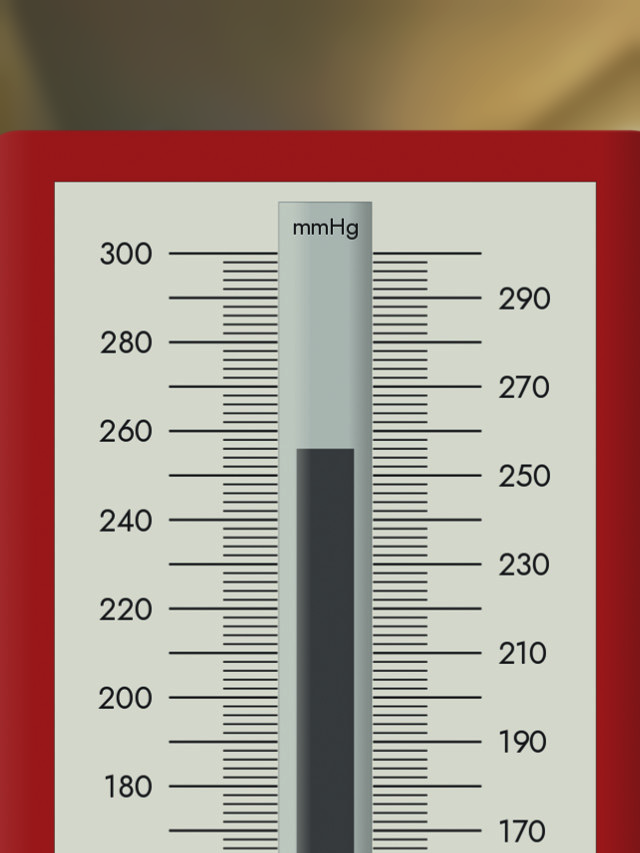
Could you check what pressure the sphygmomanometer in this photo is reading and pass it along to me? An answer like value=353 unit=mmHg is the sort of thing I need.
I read value=256 unit=mmHg
